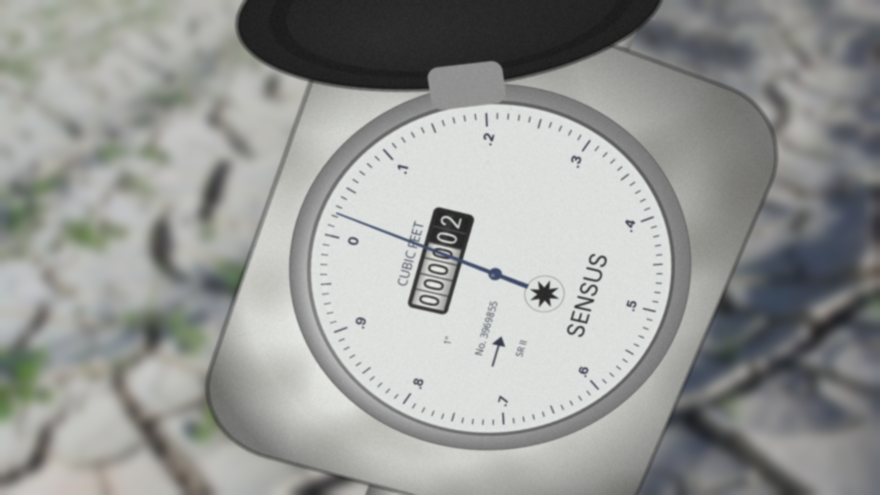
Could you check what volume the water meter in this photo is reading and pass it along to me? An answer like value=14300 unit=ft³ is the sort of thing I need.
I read value=2.02 unit=ft³
